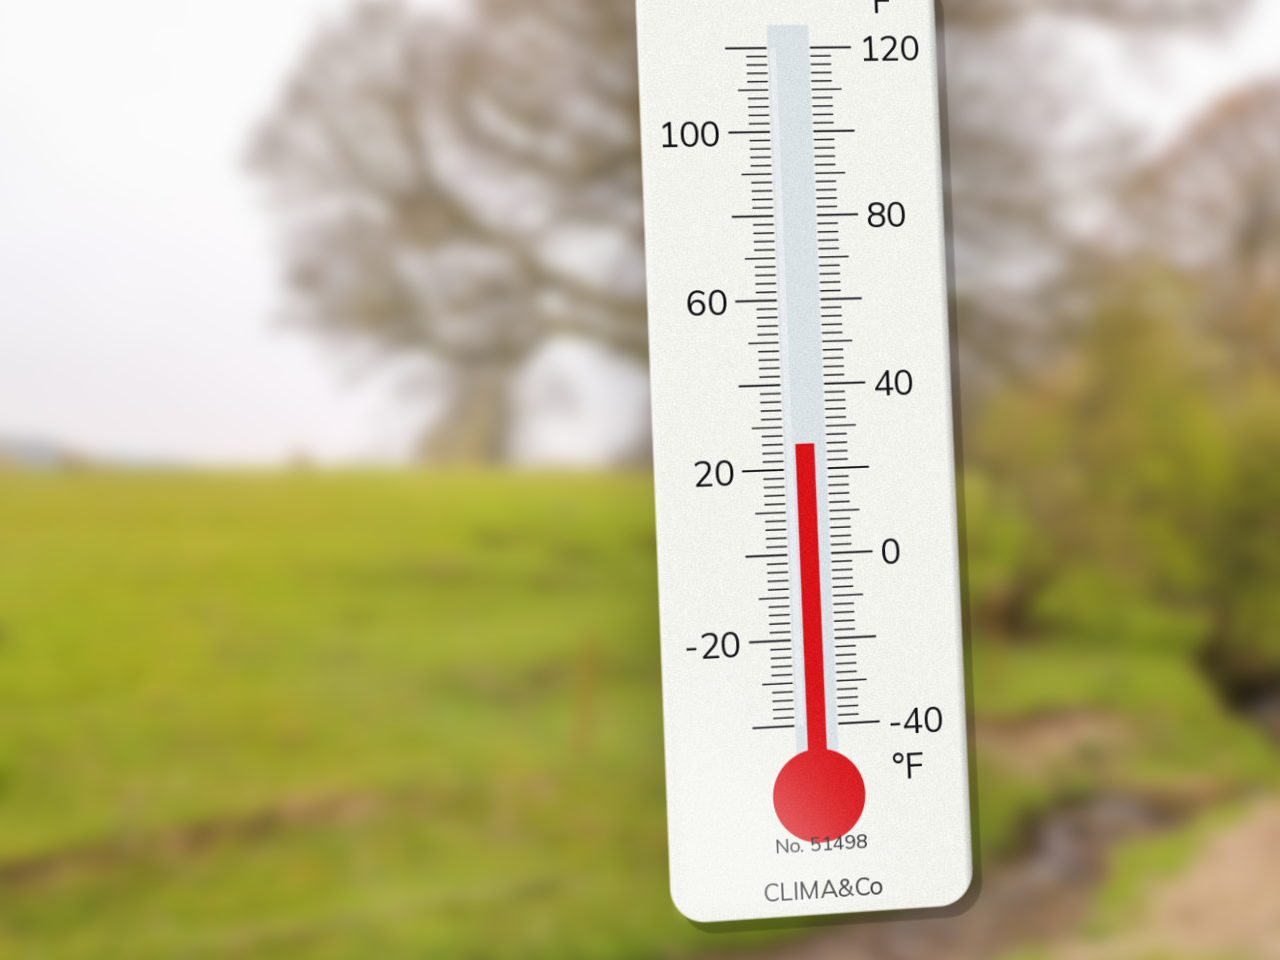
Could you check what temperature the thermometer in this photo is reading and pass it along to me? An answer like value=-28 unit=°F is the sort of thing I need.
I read value=26 unit=°F
